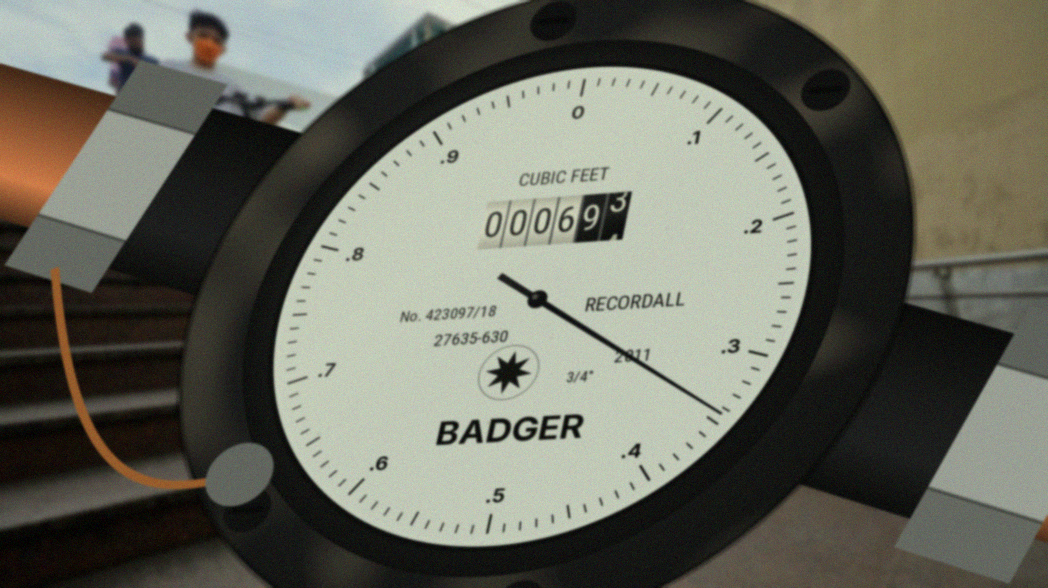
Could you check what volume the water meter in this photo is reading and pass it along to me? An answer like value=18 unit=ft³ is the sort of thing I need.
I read value=693.34 unit=ft³
